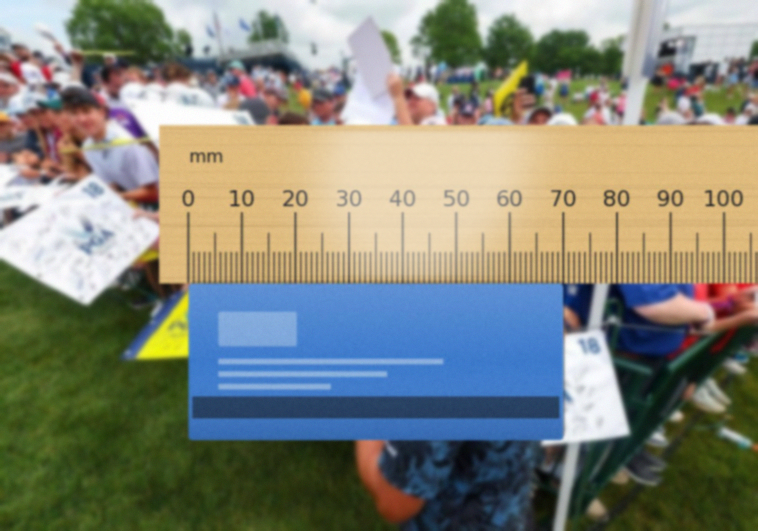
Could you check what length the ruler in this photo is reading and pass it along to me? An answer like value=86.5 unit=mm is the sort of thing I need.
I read value=70 unit=mm
